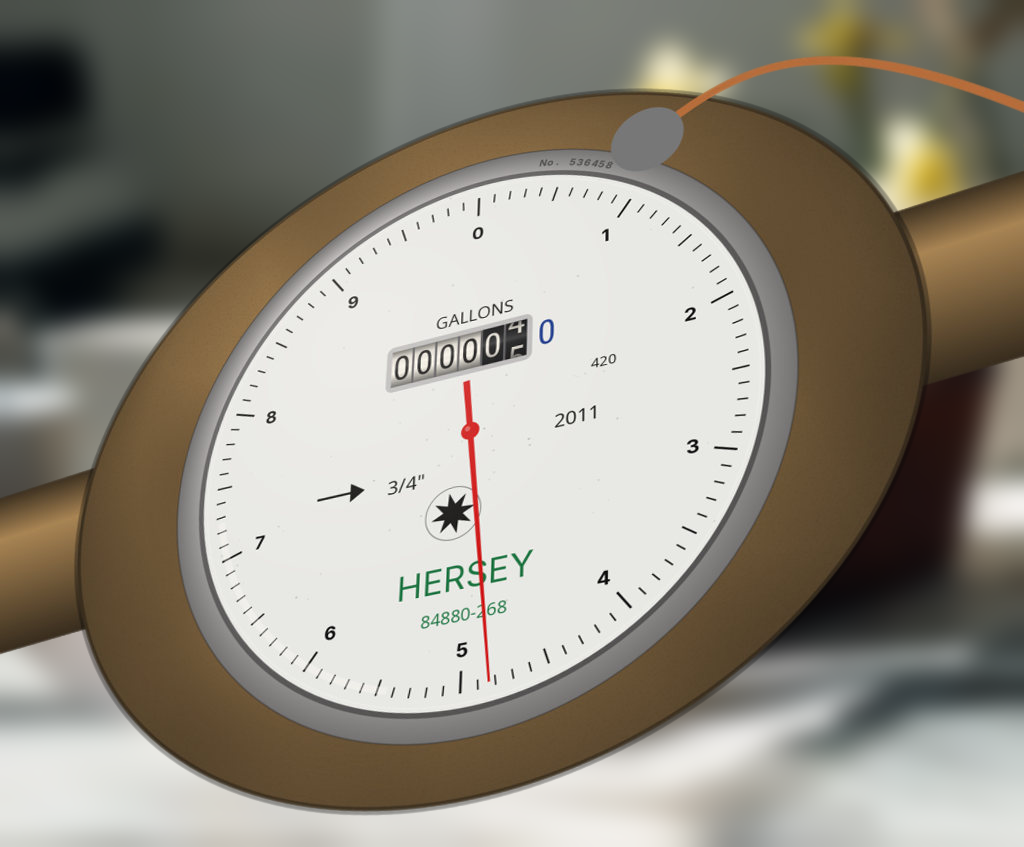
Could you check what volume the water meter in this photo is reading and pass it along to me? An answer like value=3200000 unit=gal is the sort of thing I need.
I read value=44.8 unit=gal
